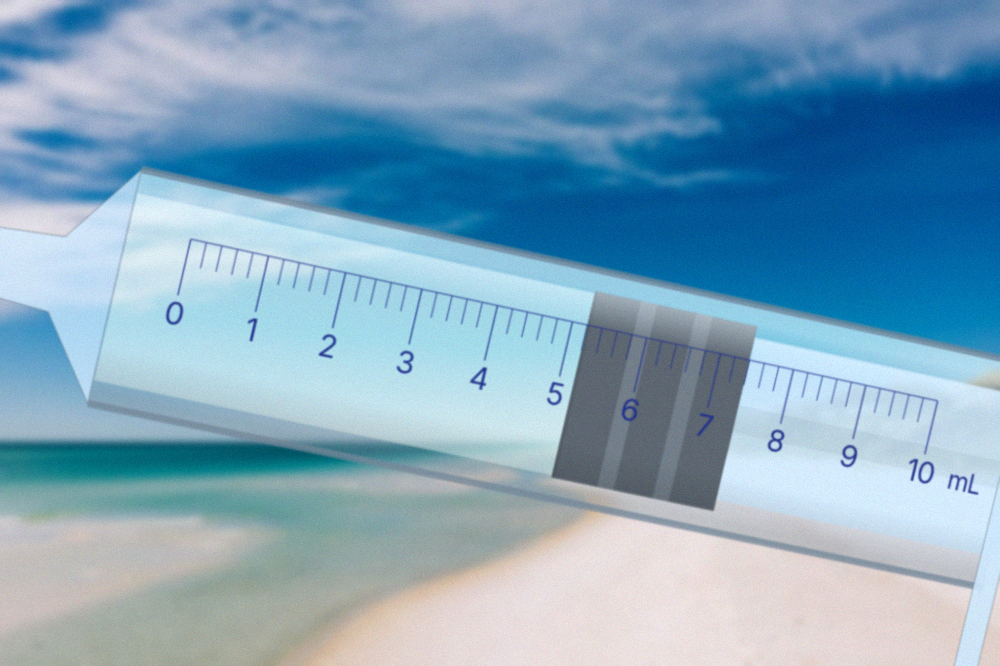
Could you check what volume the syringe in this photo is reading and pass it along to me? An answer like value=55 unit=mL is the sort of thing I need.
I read value=5.2 unit=mL
